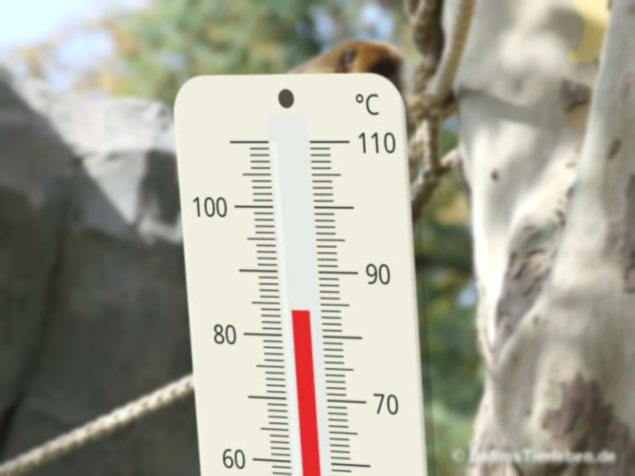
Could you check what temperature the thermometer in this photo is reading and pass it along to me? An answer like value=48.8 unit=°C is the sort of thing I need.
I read value=84 unit=°C
